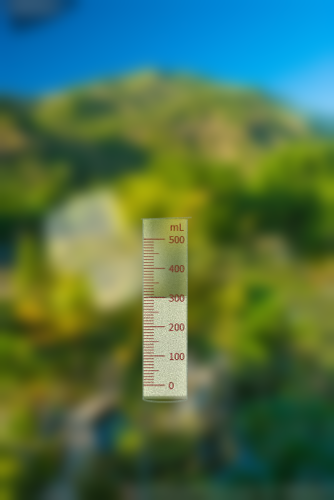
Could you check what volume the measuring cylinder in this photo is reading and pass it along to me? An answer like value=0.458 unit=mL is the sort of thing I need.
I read value=300 unit=mL
